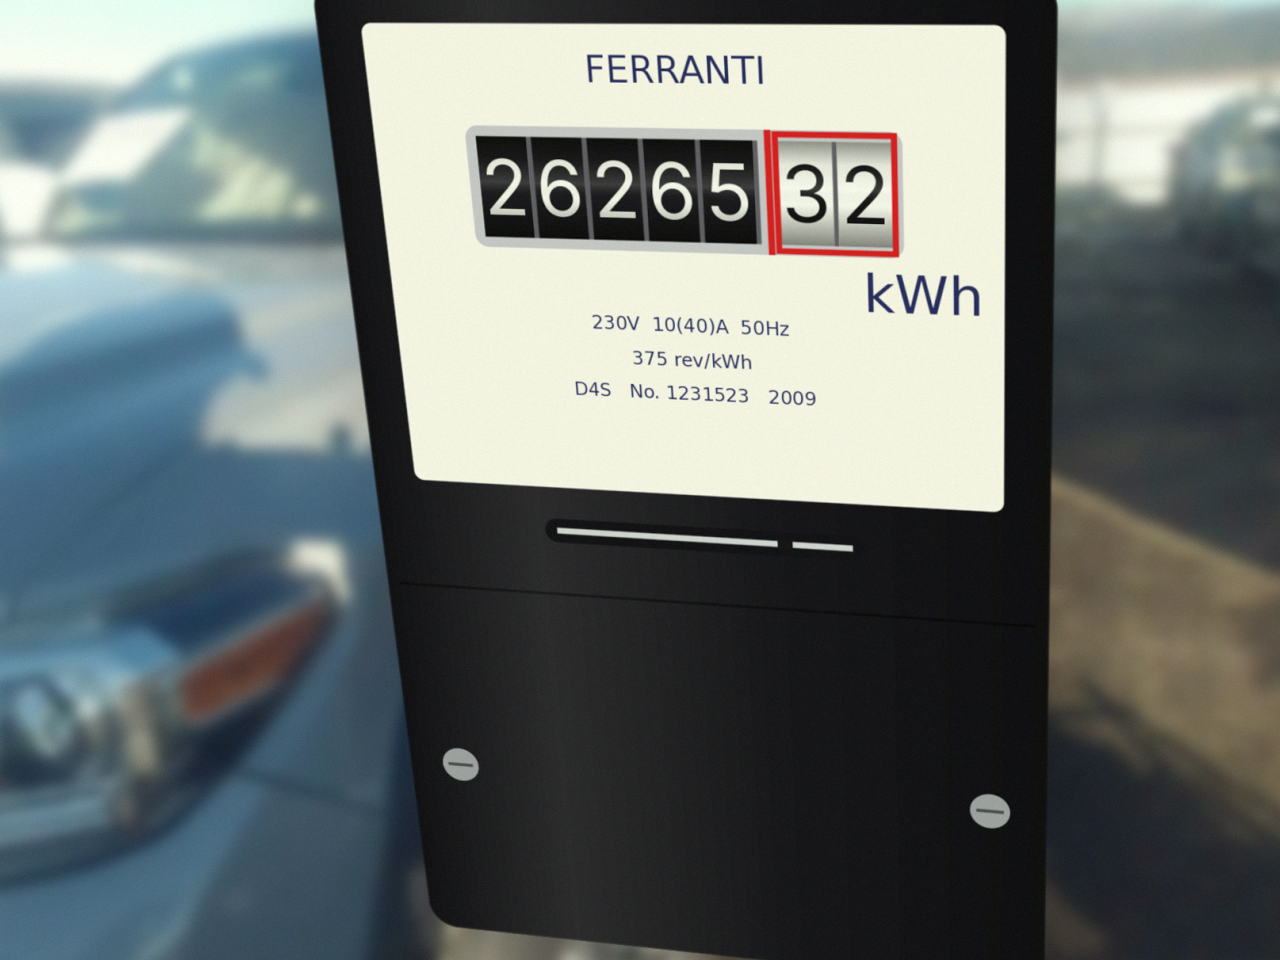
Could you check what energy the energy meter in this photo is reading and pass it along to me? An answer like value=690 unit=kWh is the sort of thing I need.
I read value=26265.32 unit=kWh
